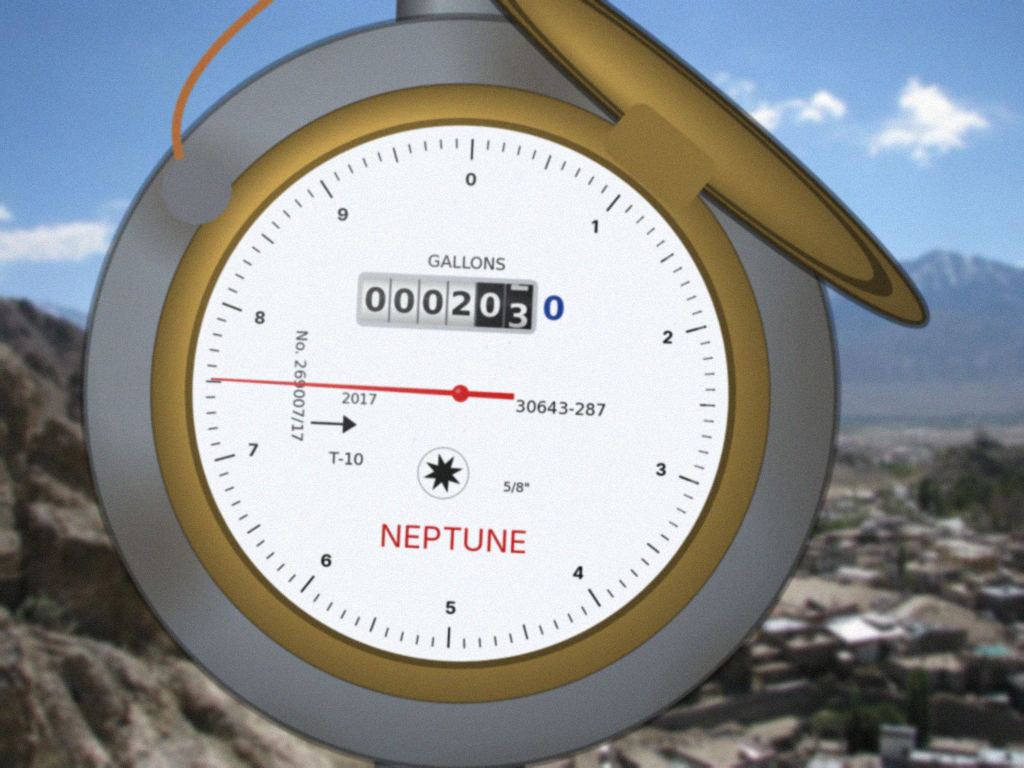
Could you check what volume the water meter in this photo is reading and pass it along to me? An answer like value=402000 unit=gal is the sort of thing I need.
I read value=2027.5 unit=gal
